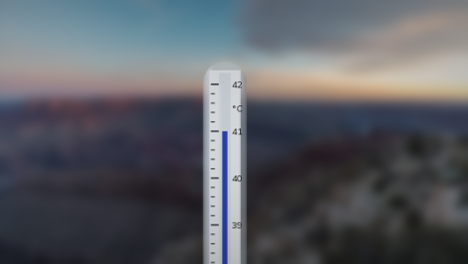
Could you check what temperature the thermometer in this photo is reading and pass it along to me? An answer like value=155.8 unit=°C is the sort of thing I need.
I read value=41 unit=°C
